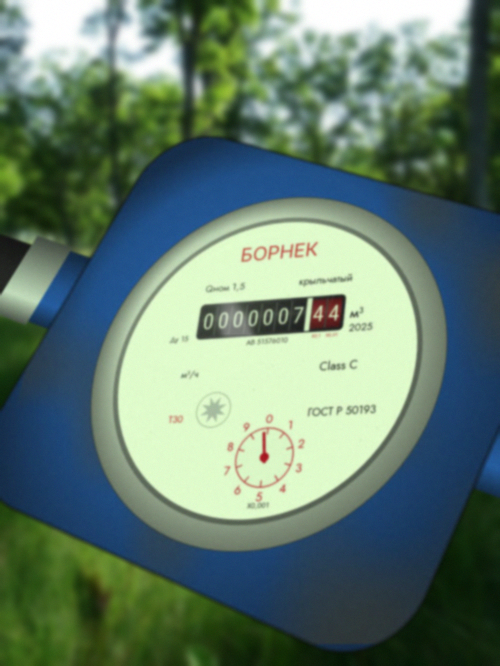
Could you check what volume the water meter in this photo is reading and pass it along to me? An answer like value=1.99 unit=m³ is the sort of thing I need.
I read value=7.439 unit=m³
